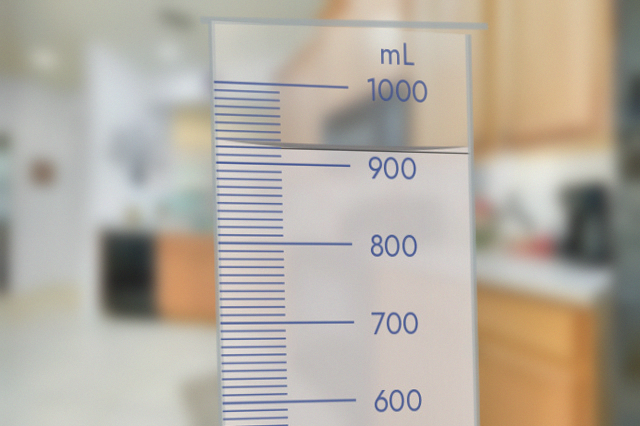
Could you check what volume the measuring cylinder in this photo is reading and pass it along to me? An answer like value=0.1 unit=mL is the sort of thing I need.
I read value=920 unit=mL
